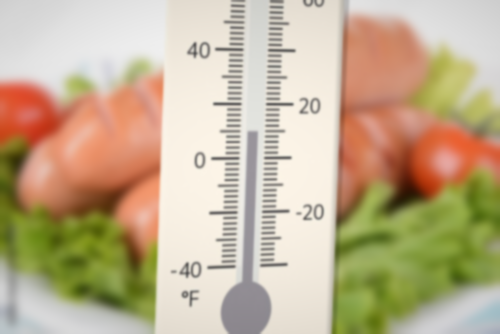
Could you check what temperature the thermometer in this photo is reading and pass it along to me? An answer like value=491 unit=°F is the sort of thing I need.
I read value=10 unit=°F
